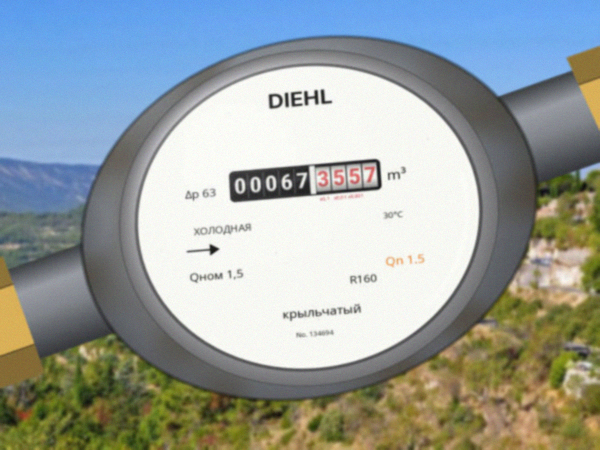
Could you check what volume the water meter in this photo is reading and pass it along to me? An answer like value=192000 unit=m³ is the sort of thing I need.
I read value=67.3557 unit=m³
